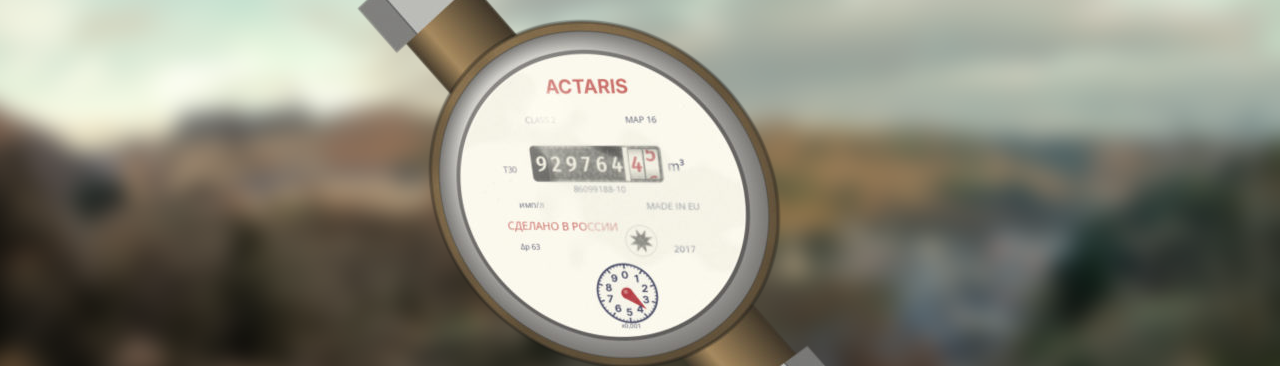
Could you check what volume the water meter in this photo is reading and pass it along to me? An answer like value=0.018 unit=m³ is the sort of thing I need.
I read value=929764.453 unit=m³
